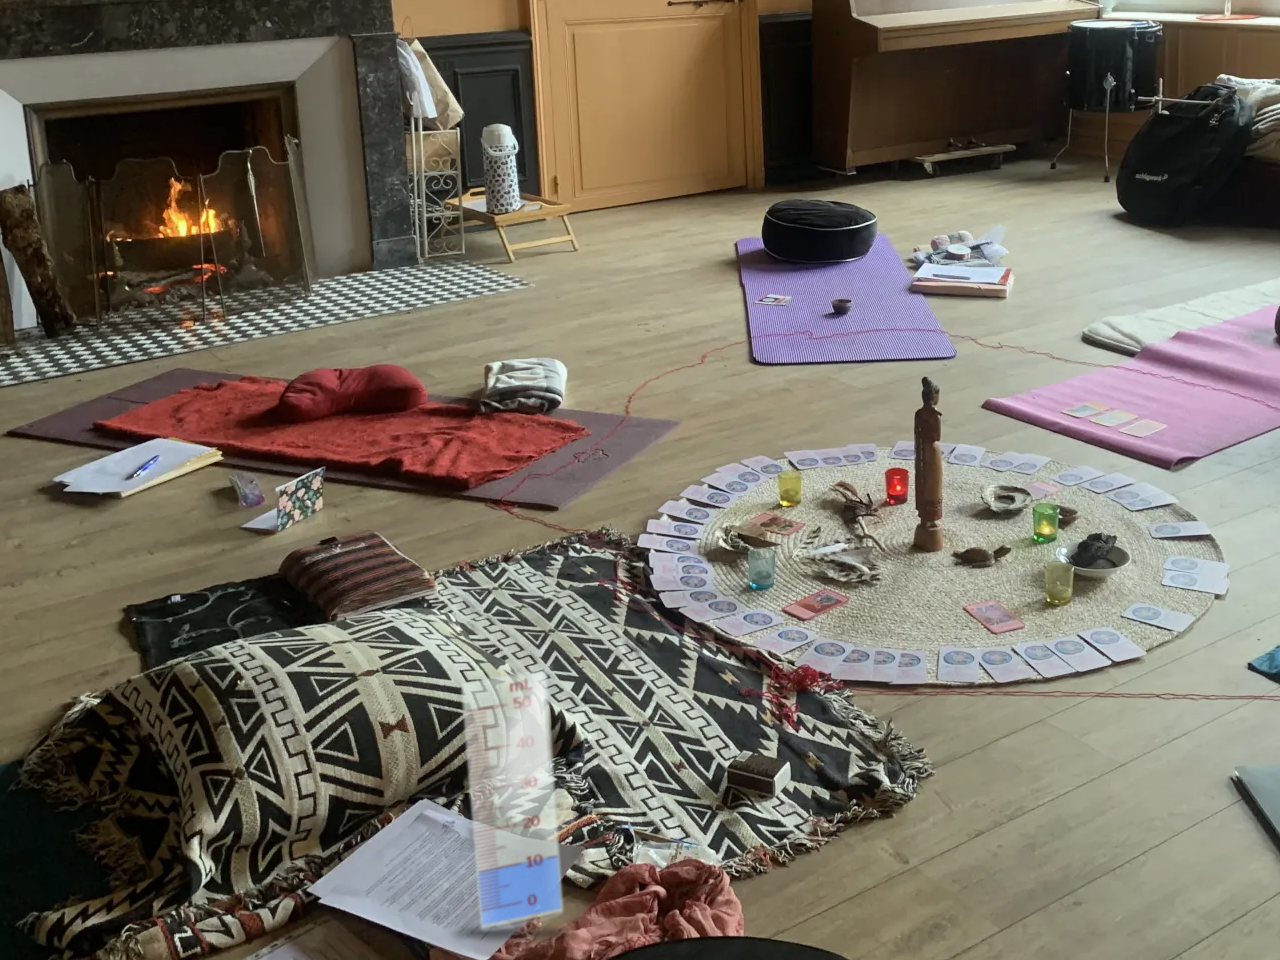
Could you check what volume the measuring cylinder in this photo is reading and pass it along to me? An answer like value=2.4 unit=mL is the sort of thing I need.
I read value=10 unit=mL
